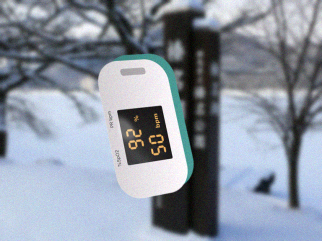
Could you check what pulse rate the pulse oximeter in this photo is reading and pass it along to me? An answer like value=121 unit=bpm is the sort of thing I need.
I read value=50 unit=bpm
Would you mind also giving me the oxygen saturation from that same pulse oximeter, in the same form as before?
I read value=92 unit=%
